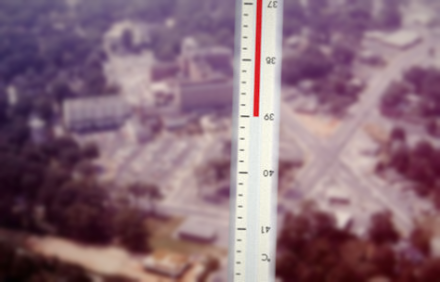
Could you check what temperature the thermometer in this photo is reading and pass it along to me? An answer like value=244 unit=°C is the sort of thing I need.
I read value=39 unit=°C
